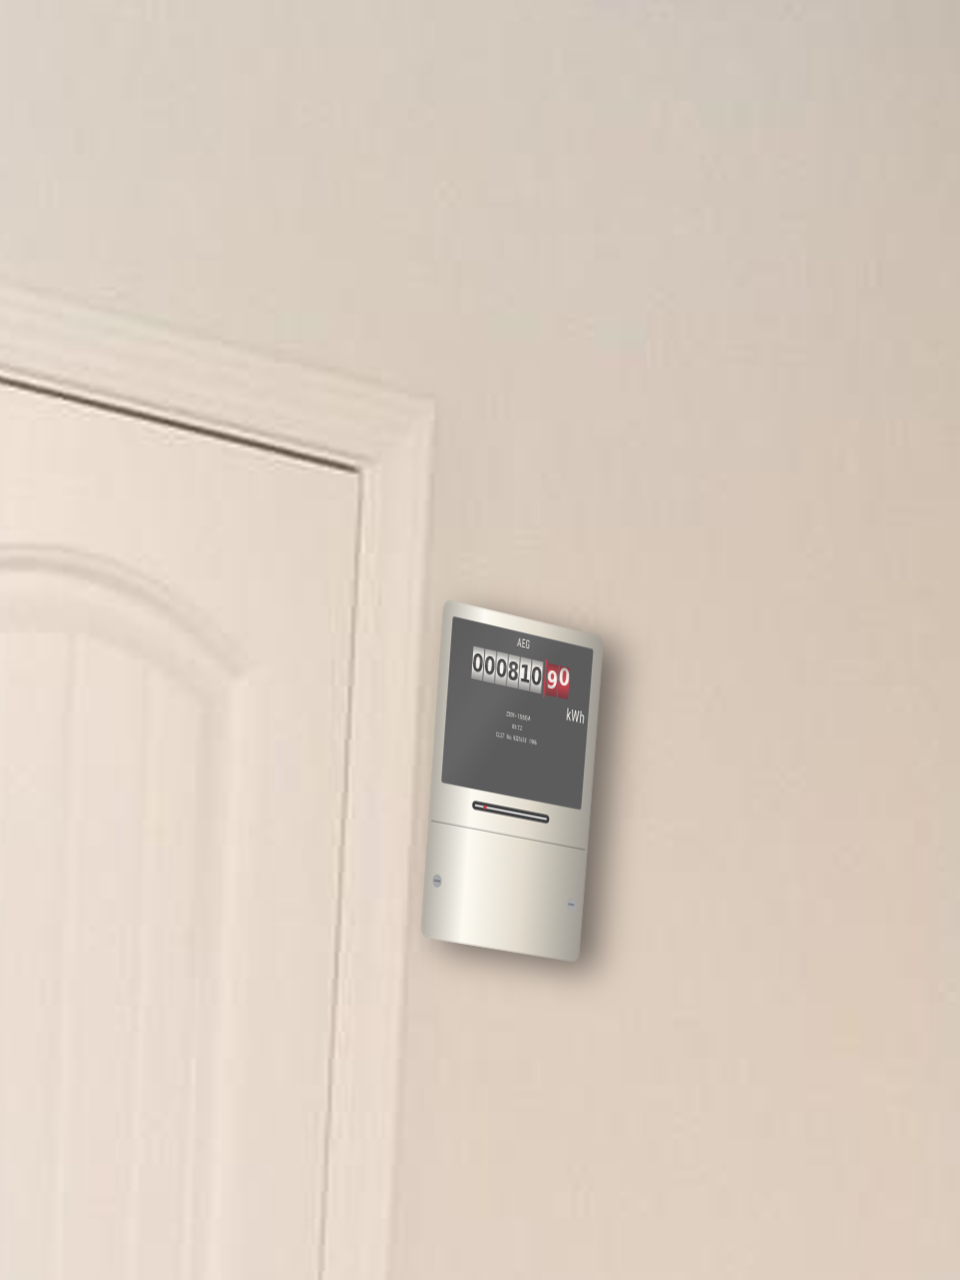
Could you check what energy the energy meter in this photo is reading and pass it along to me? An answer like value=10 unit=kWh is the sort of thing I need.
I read value=810.90 unit=kWh
